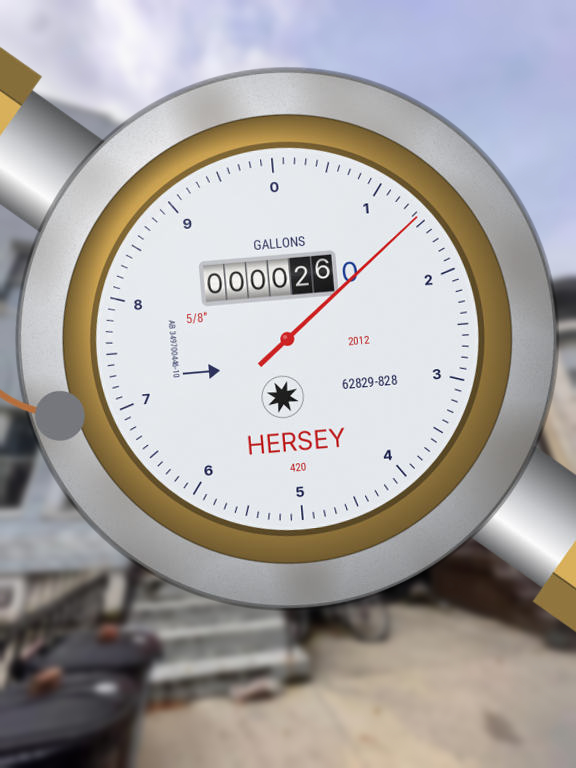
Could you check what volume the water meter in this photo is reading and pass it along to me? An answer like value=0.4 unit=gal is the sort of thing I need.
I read value=261.4 unit=gal
